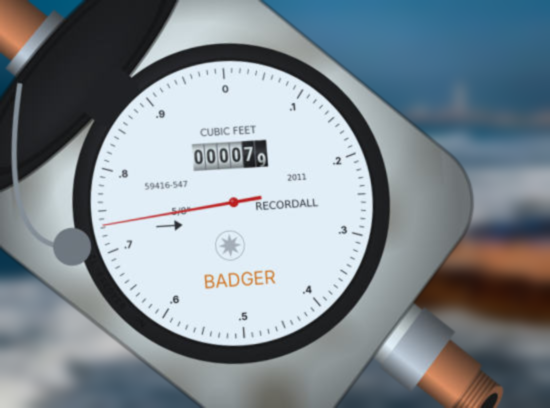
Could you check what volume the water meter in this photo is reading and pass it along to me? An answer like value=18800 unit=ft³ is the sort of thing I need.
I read value=78.73 unit=ft³
